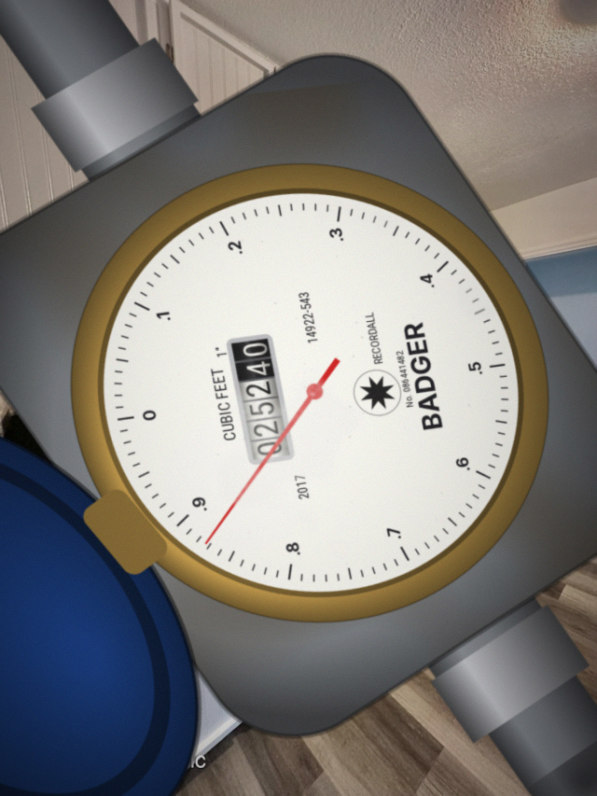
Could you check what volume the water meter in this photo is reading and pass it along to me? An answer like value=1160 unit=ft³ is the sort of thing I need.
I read value=25239.87 unit=ft³
